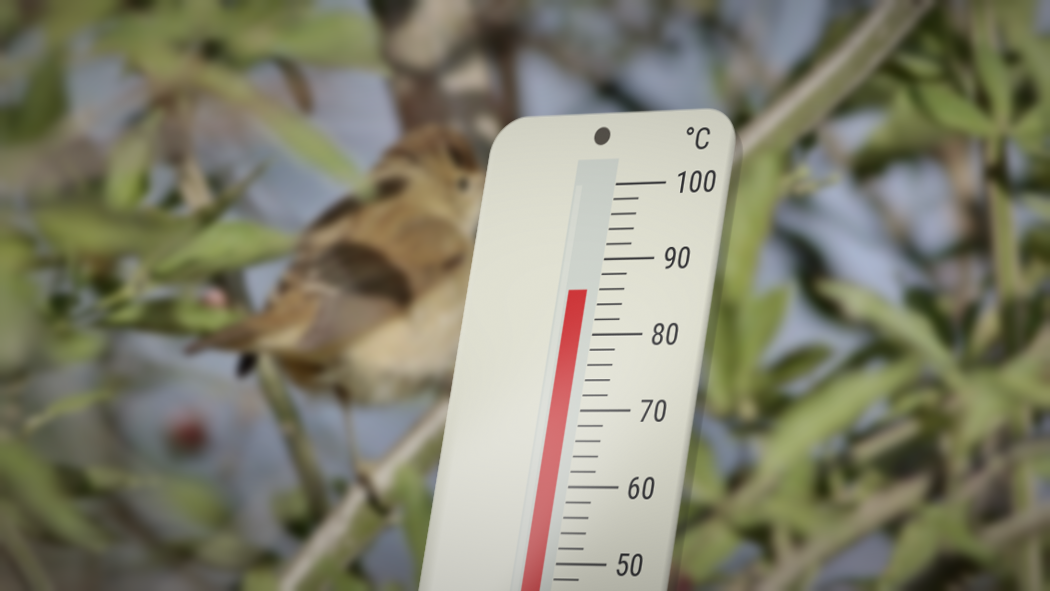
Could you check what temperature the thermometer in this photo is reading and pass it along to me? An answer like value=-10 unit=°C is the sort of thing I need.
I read value=86 unit=°C
